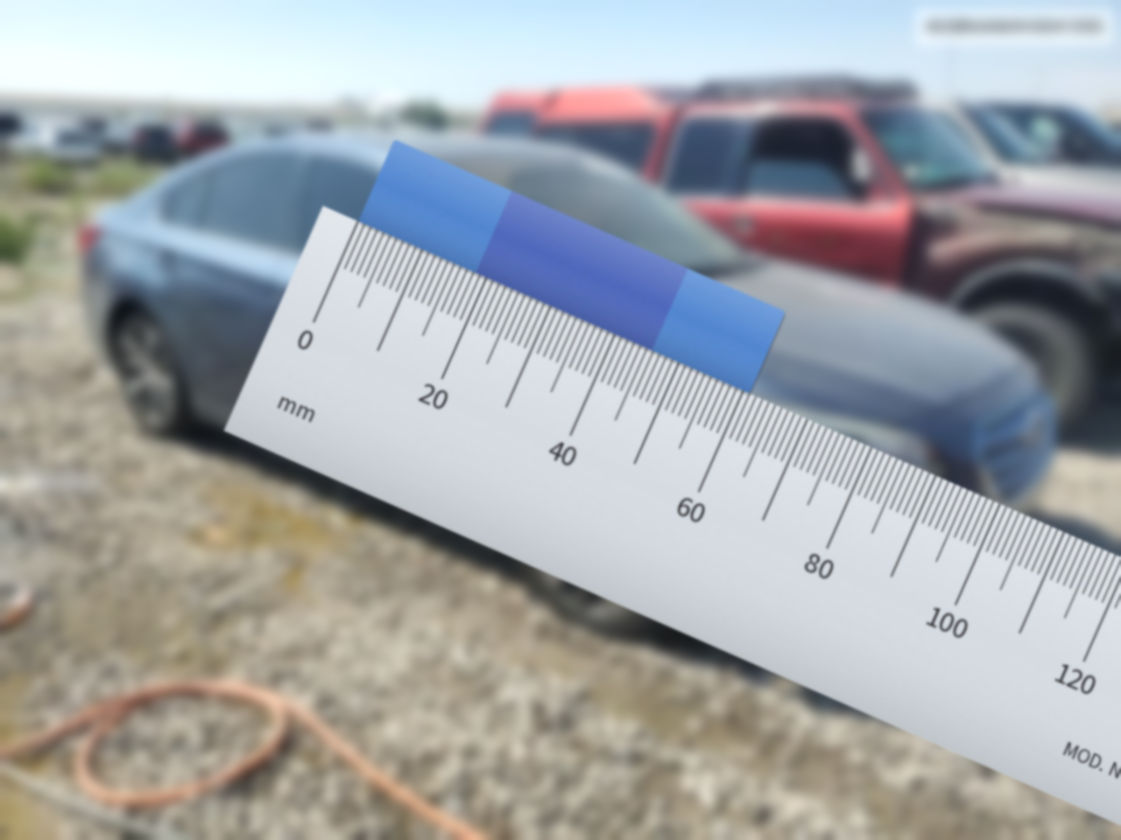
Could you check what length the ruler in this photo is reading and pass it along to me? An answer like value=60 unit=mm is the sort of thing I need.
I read value=61 unit=mm
